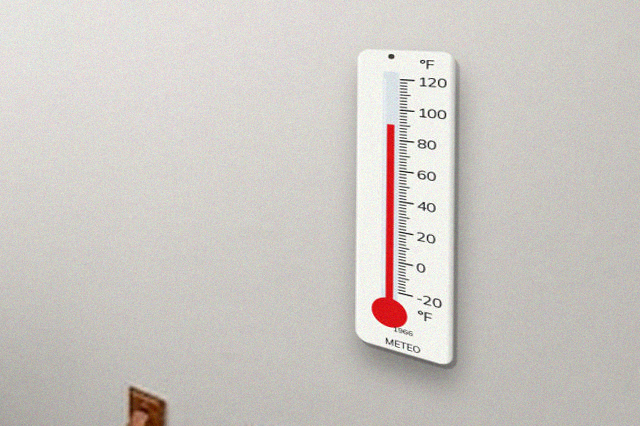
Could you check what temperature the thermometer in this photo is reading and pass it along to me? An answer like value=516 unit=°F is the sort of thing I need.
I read value=90 unit=°F
